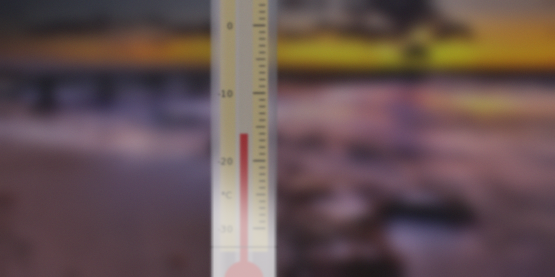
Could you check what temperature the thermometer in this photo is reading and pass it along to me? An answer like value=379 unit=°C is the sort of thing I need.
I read value=-16 unit=°C
